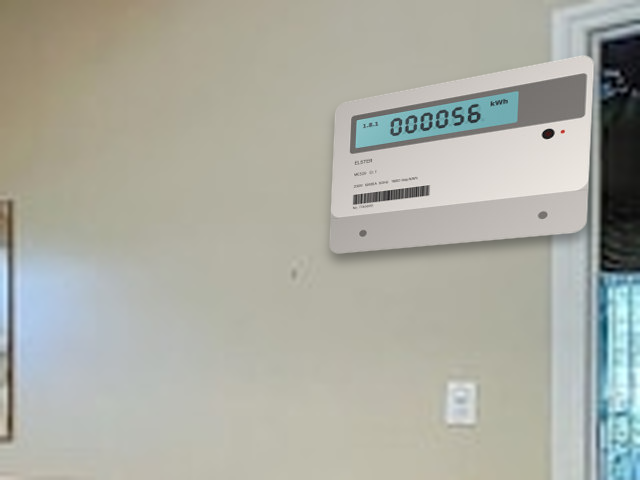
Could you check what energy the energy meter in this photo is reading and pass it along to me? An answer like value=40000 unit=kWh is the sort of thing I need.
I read value=56 unit=kWh
